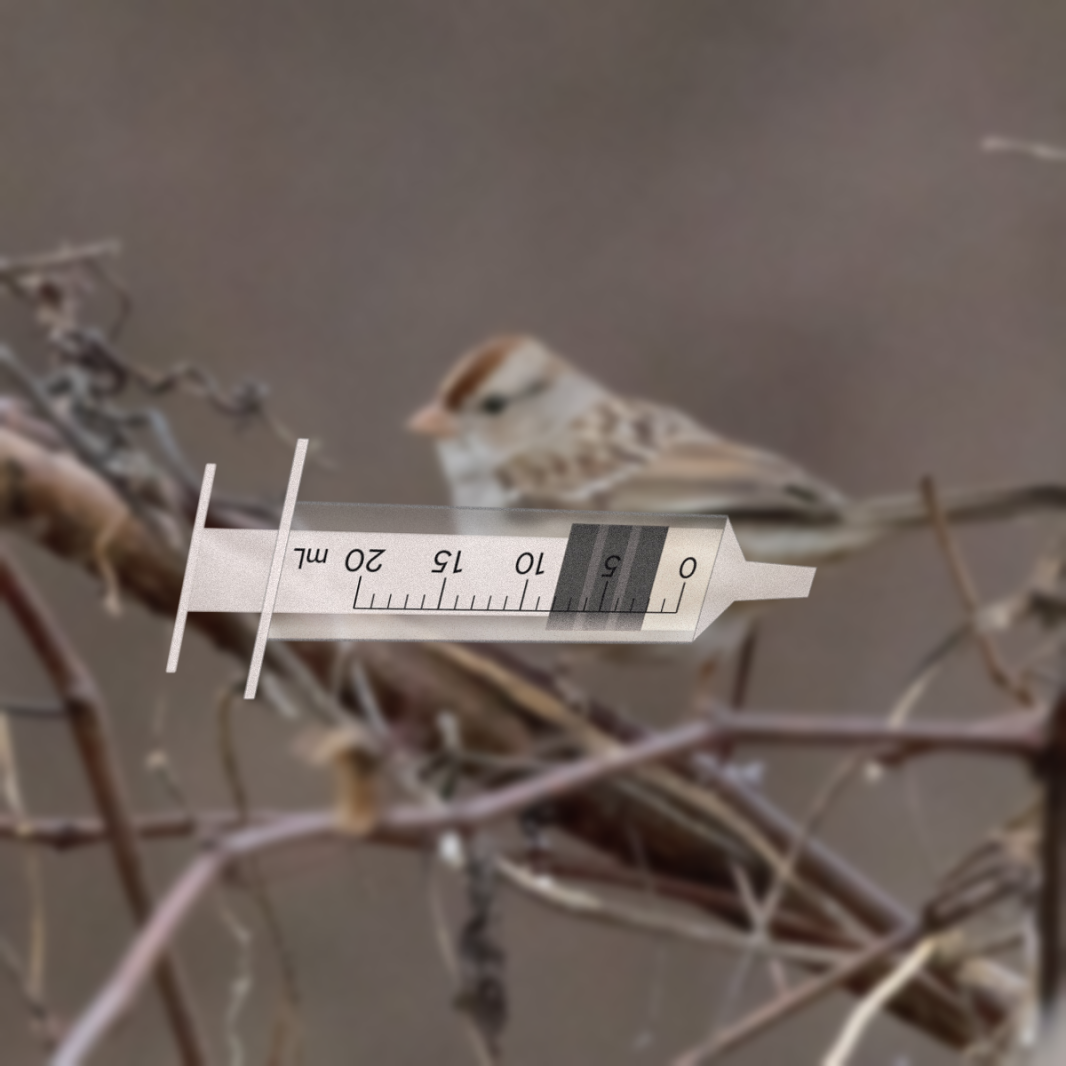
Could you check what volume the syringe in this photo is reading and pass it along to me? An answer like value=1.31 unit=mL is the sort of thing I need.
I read value=2 unit=mL
